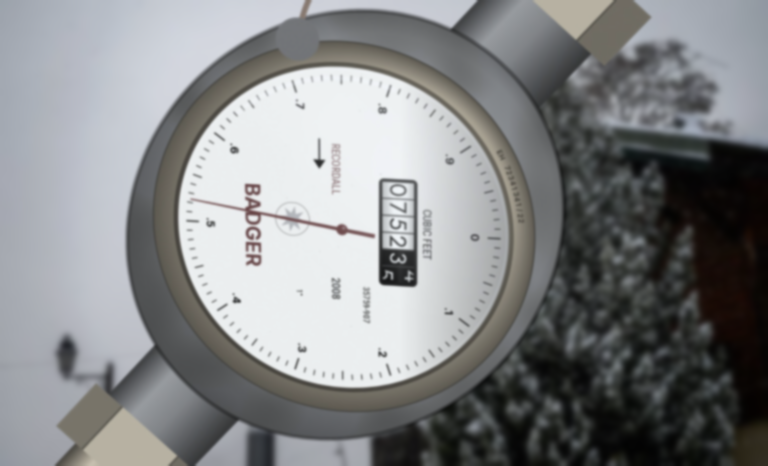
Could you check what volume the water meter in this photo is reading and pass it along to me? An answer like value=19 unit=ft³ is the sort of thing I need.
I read value=75234.52 unit=ft³
